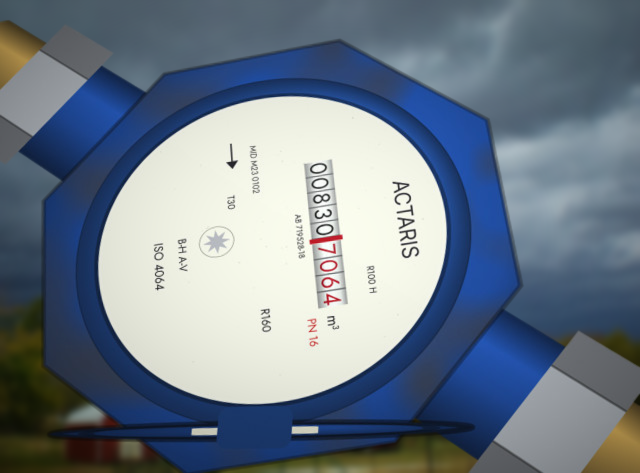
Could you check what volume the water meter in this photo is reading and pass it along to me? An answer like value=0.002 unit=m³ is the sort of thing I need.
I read value=830.7064 unit=m³
